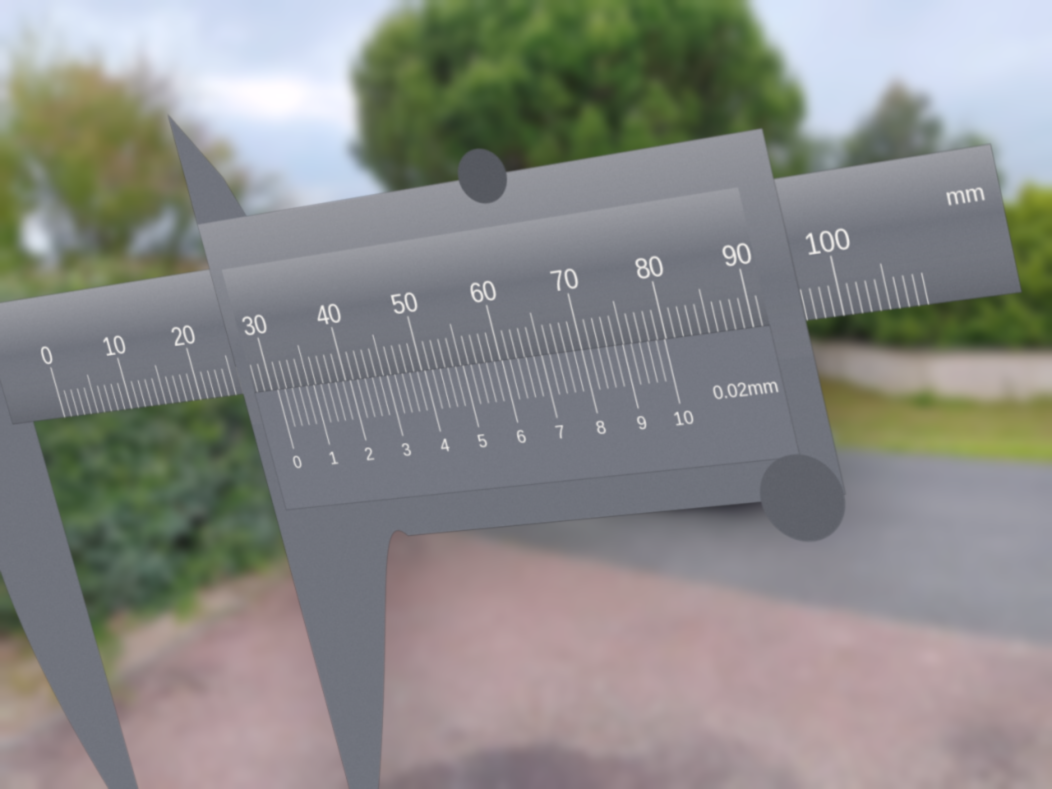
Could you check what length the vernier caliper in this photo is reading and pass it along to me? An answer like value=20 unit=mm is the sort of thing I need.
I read value=30.8 unit=mm
